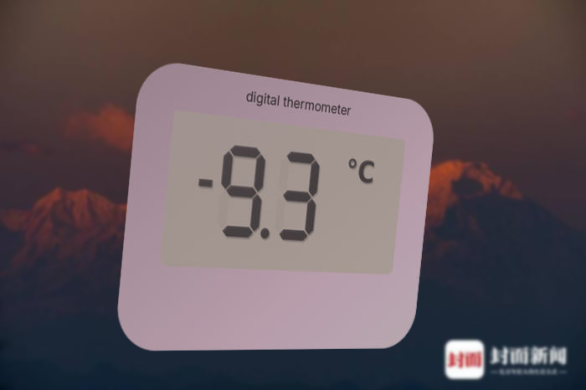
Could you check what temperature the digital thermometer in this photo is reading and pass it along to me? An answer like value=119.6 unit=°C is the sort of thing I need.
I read value=-9.3 unit=°C
